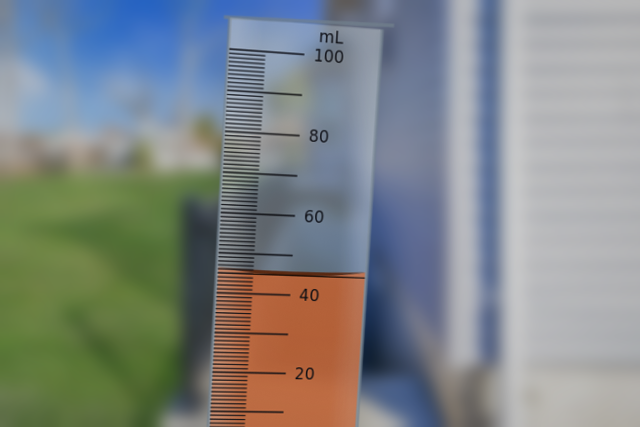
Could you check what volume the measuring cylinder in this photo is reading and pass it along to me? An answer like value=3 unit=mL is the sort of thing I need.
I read value=45 unit=mL
